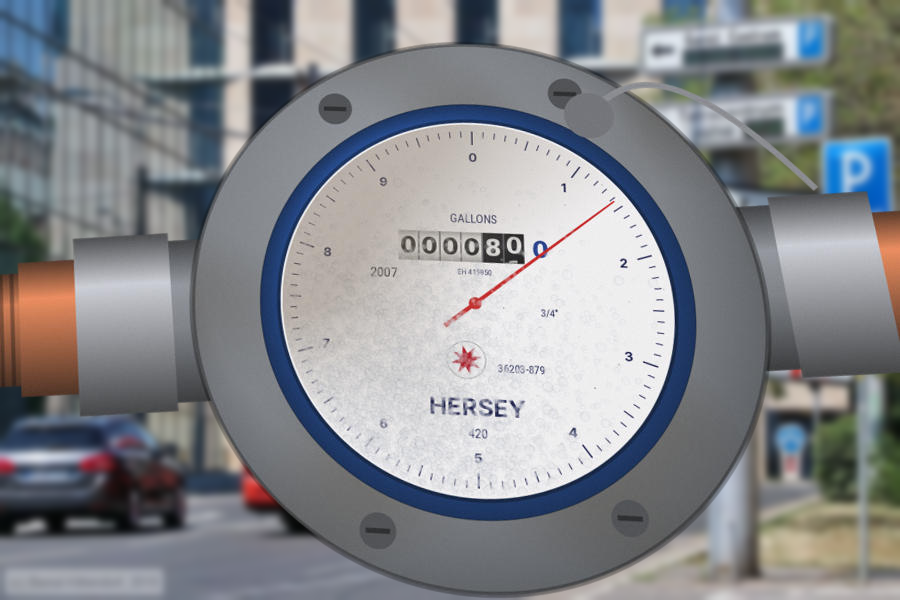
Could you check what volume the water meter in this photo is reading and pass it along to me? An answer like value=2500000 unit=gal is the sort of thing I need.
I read value=801.4 unit=gal
